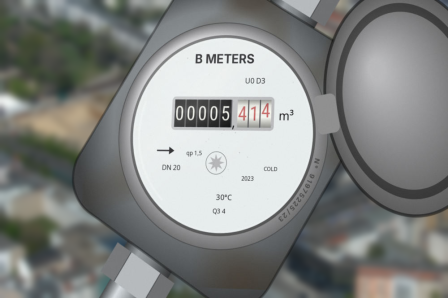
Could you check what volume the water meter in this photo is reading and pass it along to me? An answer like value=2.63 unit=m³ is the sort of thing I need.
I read value=5.414 unit=m³
